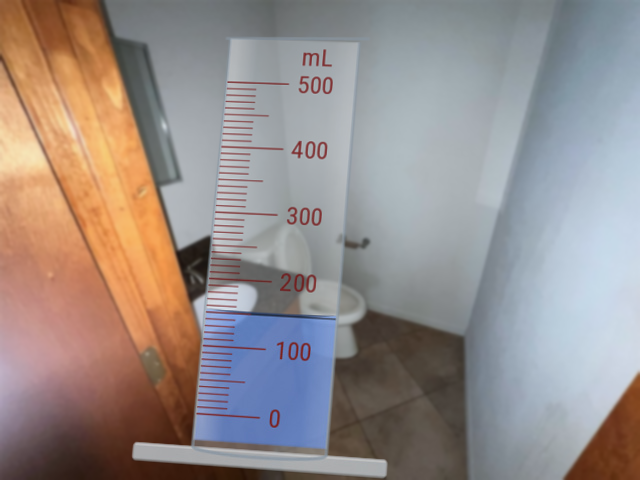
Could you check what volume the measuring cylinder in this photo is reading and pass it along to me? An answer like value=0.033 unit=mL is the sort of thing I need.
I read value=150 unit=mL
